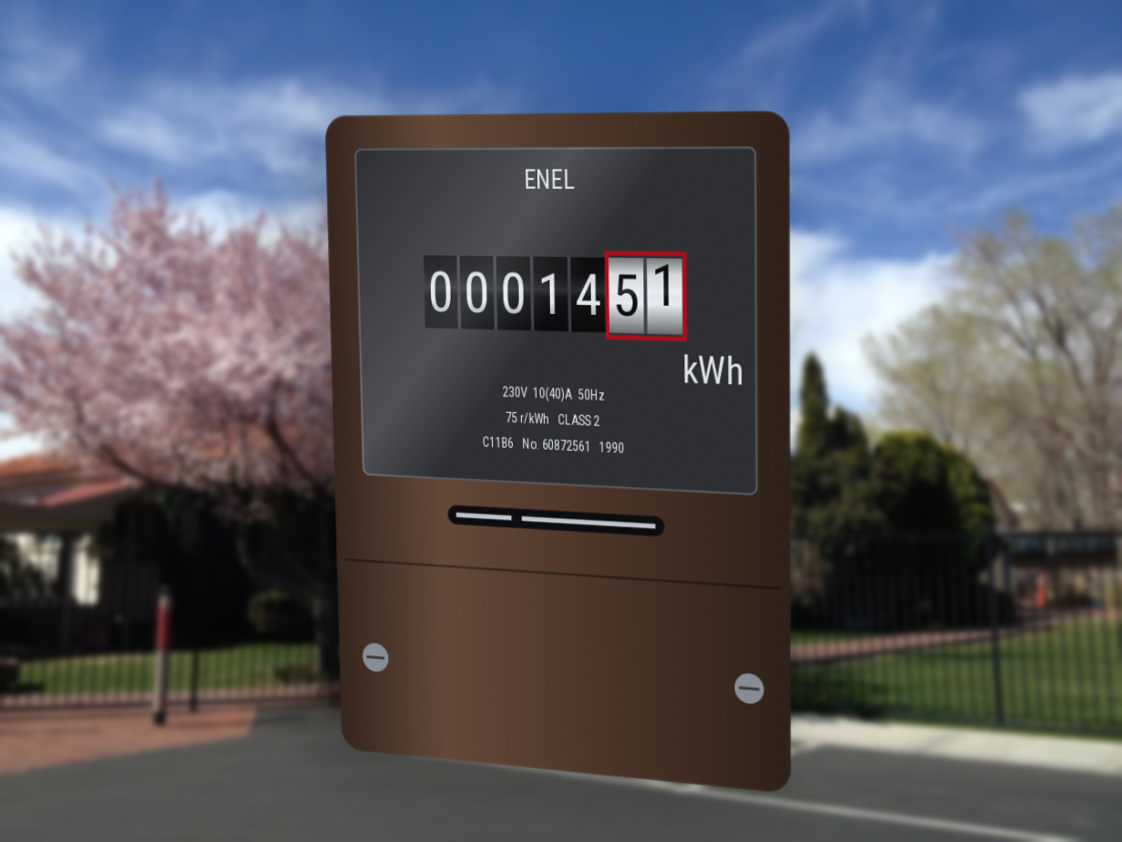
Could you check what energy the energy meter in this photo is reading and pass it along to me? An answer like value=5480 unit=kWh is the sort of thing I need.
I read value=14.51 unit=kWh
